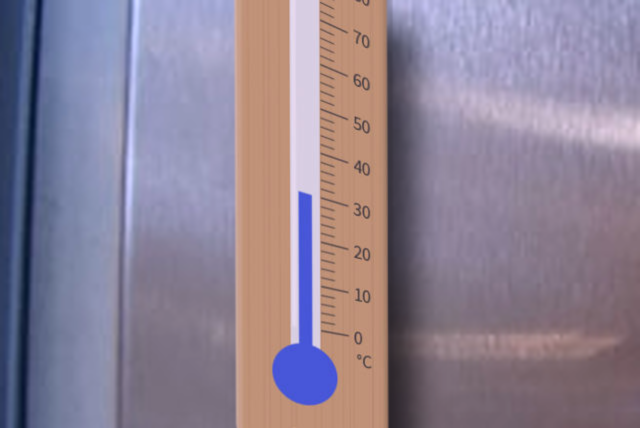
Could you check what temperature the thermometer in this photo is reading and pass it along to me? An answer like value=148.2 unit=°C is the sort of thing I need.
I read value=30 unit=°C
